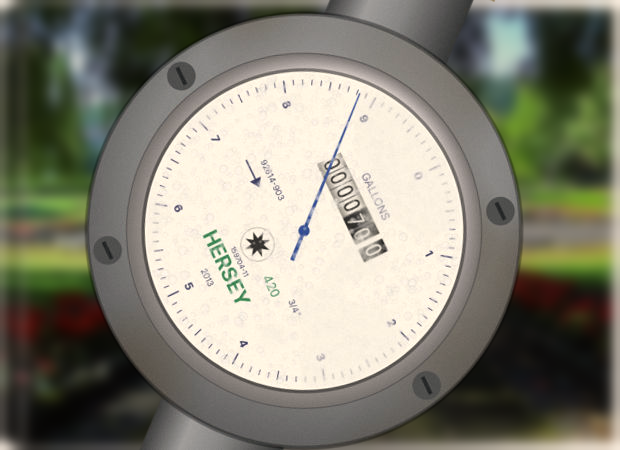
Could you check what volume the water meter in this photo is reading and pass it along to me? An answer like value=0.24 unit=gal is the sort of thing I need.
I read value=698.8 unit=gal
